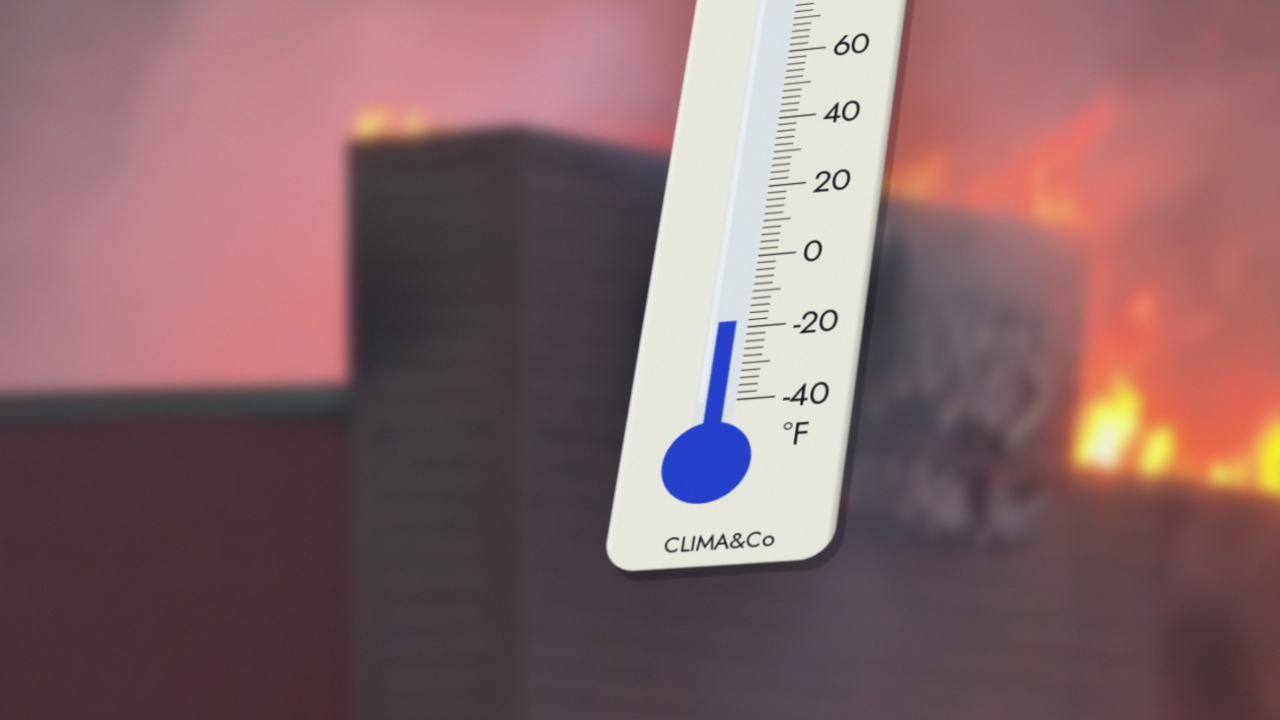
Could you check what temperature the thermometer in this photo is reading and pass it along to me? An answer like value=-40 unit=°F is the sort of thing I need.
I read value=-18 unit=°F
